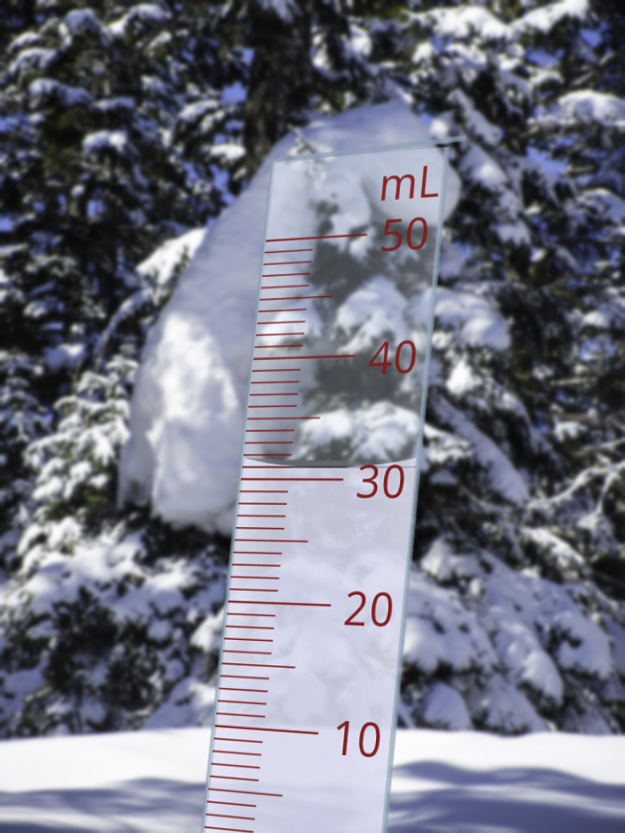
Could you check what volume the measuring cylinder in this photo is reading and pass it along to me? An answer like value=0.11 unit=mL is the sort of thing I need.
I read value=31 unit=mL
